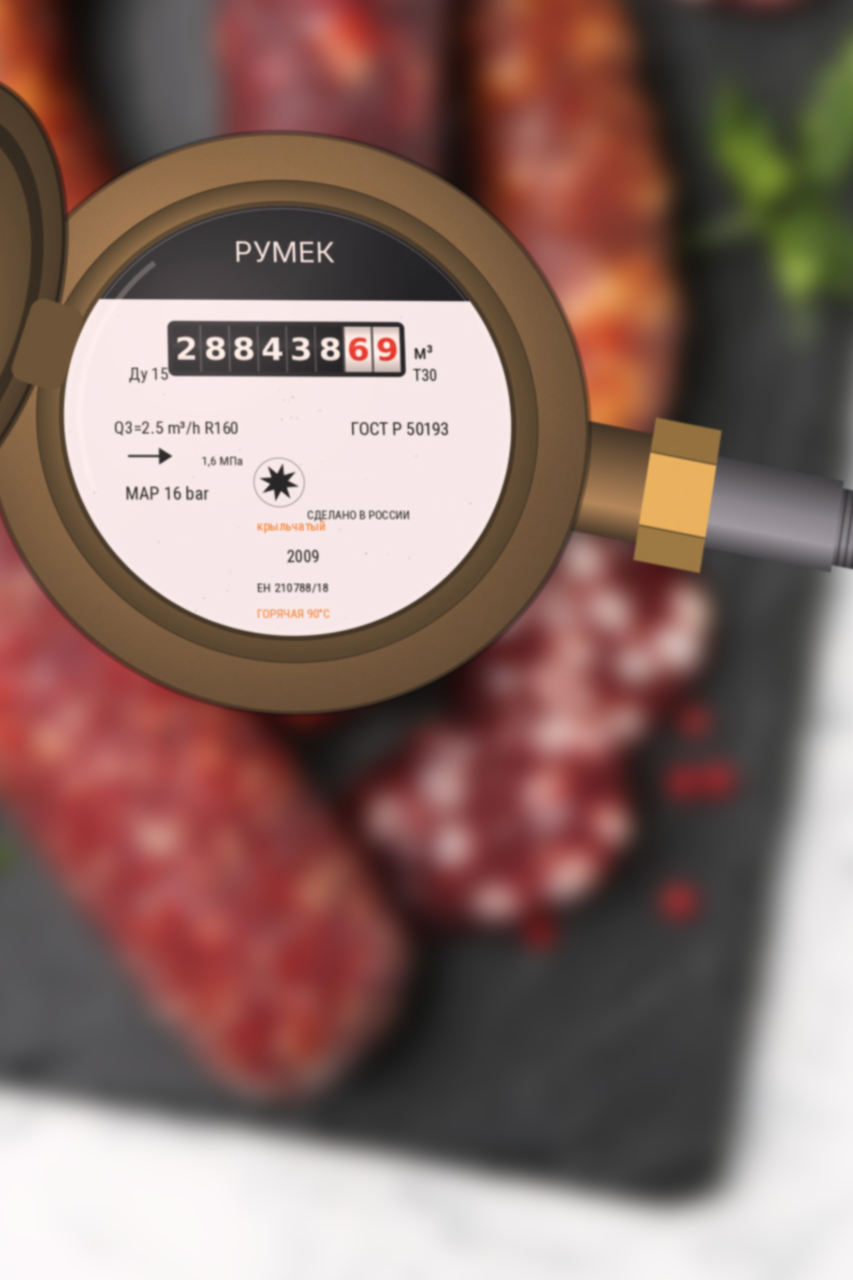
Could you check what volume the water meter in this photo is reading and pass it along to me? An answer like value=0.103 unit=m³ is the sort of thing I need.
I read value=288438.69 unit=m³
